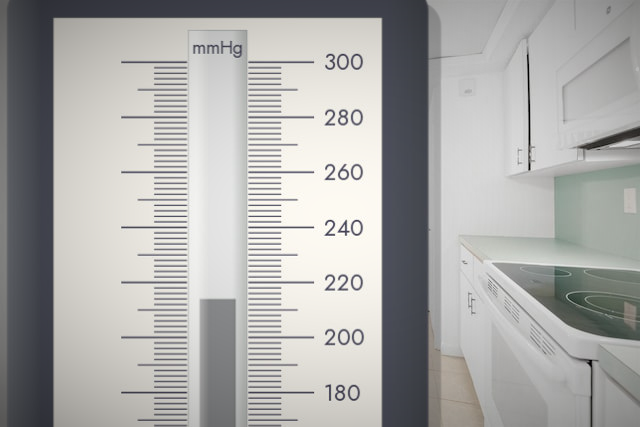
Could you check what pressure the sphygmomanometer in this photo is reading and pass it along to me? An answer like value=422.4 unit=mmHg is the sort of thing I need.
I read value=214 unit=mmHg
